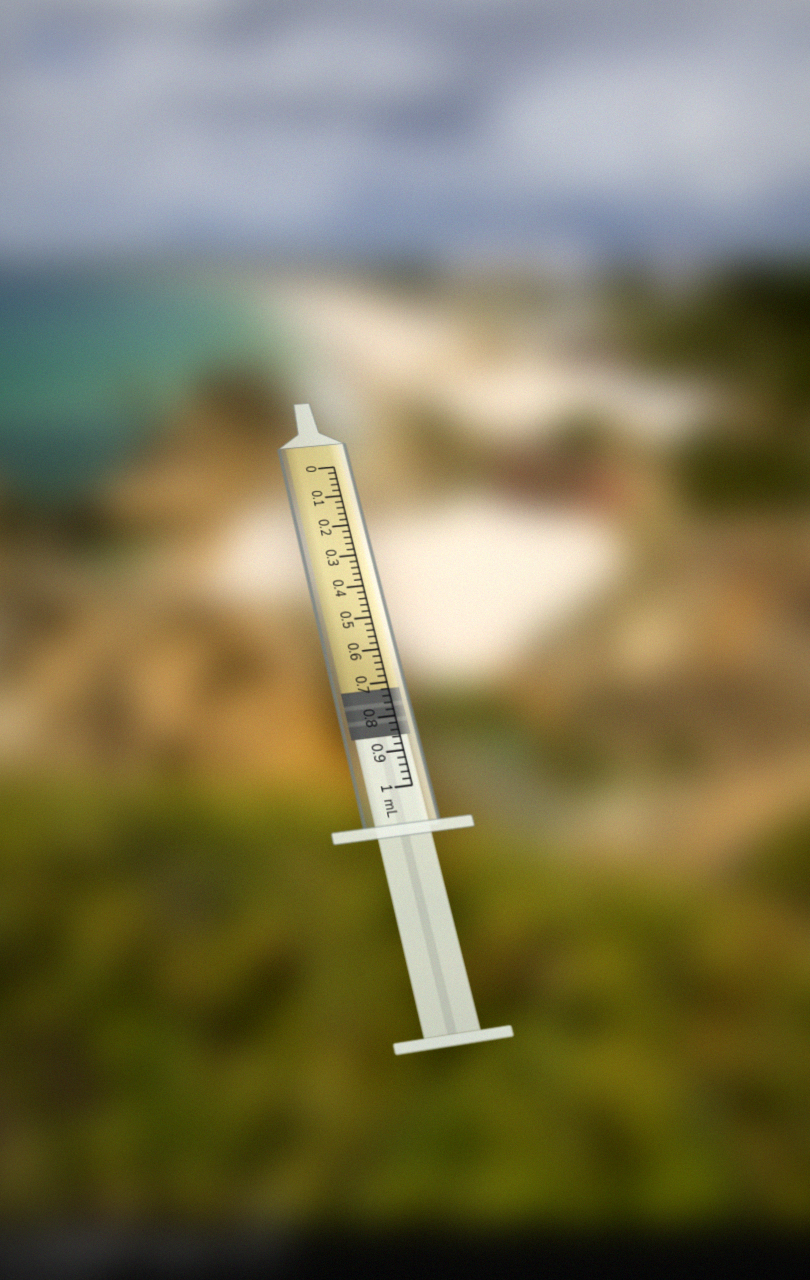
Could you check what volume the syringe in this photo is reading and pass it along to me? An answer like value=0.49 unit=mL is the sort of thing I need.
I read value=0.72 unit=mL
